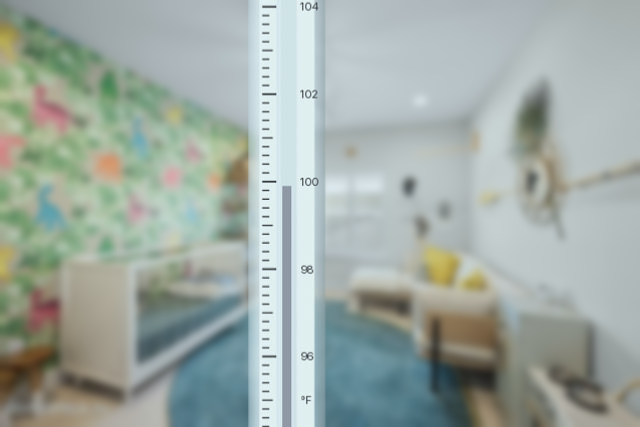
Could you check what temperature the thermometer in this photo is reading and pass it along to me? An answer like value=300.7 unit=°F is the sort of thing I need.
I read value=99.9 unit=°F
